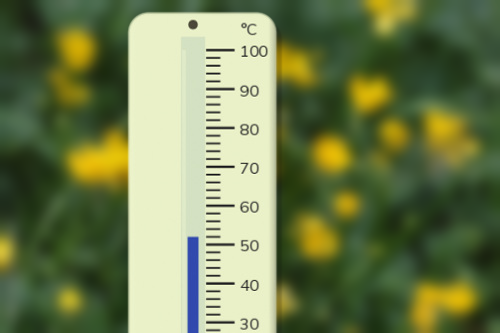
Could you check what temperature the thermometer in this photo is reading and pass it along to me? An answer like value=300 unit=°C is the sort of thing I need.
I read value=52 unit=°C
